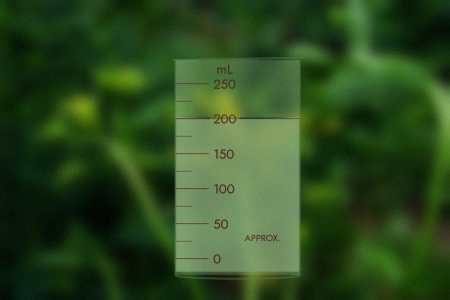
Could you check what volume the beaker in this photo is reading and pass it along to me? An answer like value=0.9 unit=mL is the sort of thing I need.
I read value=200 unit=mL
